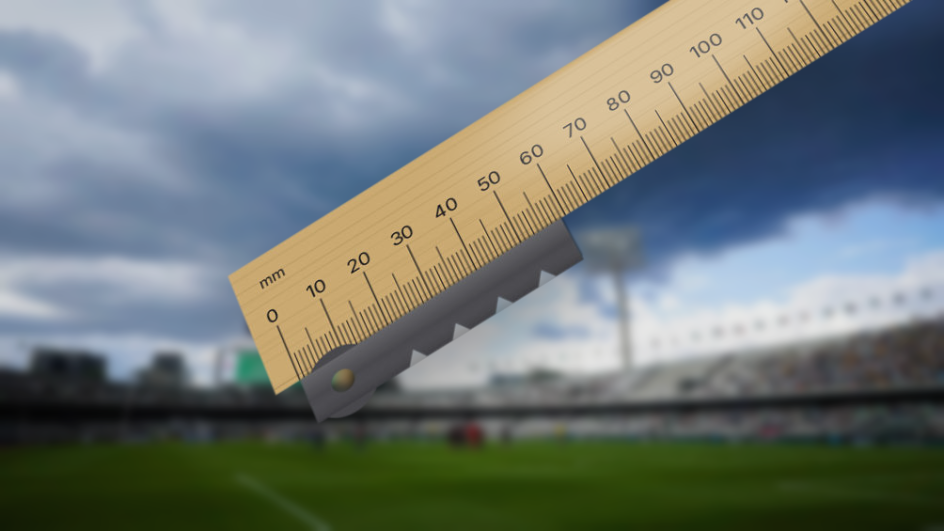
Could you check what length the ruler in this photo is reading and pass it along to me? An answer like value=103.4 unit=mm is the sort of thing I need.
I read value=59 unit=mm
